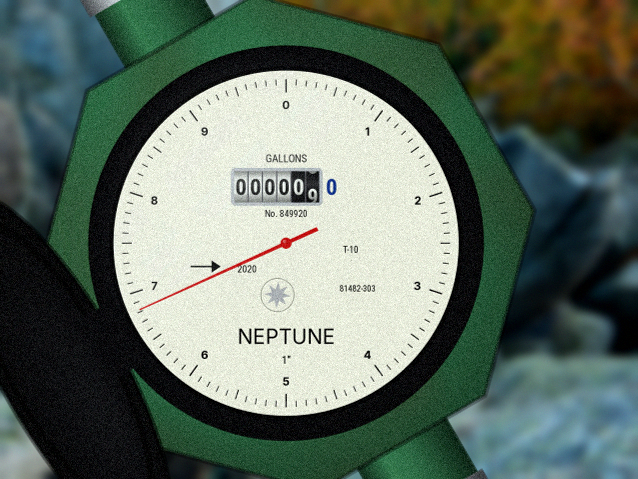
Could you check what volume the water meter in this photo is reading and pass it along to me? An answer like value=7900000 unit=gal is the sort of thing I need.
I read value=86.8 unit=gal
